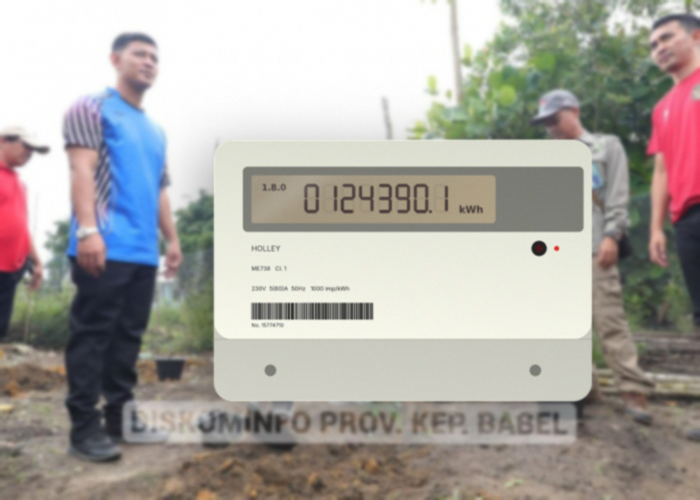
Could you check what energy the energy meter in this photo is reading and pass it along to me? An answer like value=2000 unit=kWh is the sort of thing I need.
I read value=124390.1 unit=kWh
